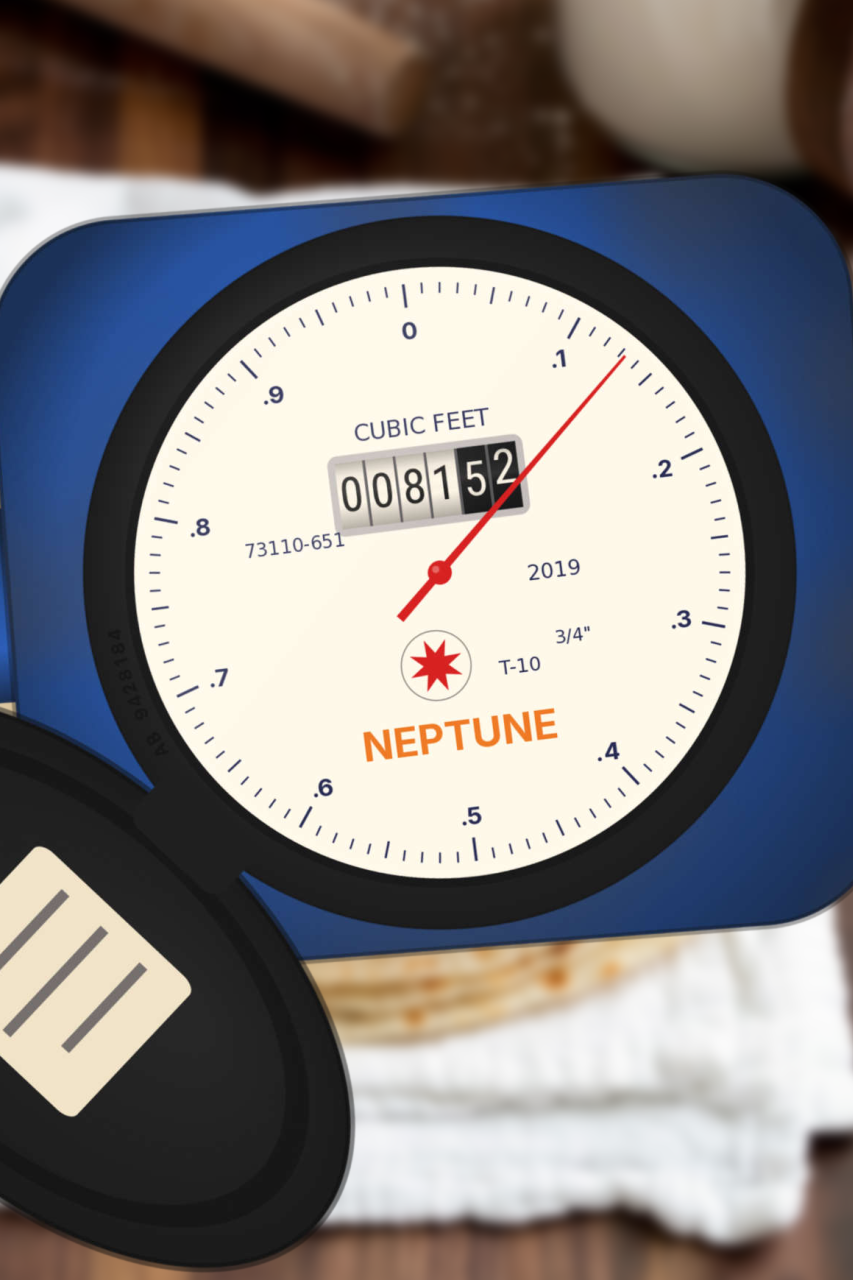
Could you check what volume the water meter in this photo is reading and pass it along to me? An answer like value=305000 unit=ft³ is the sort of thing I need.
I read value=8152.13 unit=ft³
